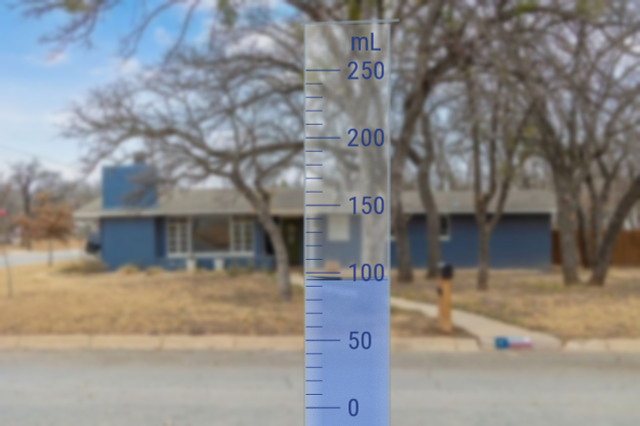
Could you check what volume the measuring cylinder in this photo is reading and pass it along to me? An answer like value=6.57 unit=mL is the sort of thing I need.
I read value=95 unit=mL
